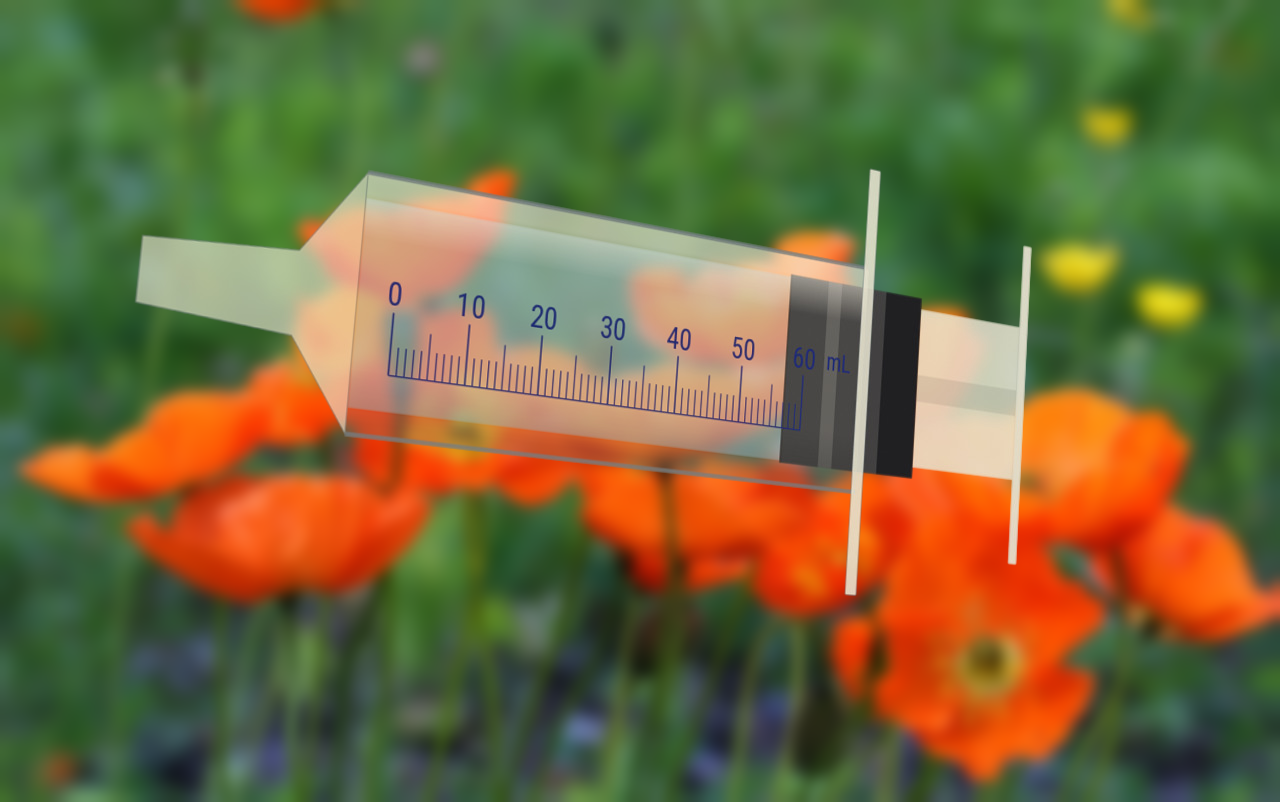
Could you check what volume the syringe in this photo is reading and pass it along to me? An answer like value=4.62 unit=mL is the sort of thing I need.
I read value=57 unit=mL
